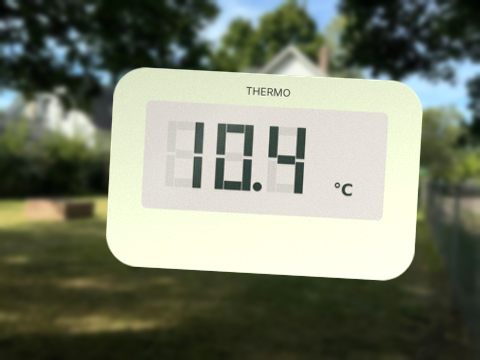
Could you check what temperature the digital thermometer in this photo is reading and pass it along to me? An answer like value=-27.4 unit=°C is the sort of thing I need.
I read value=10.4 unit=°C
